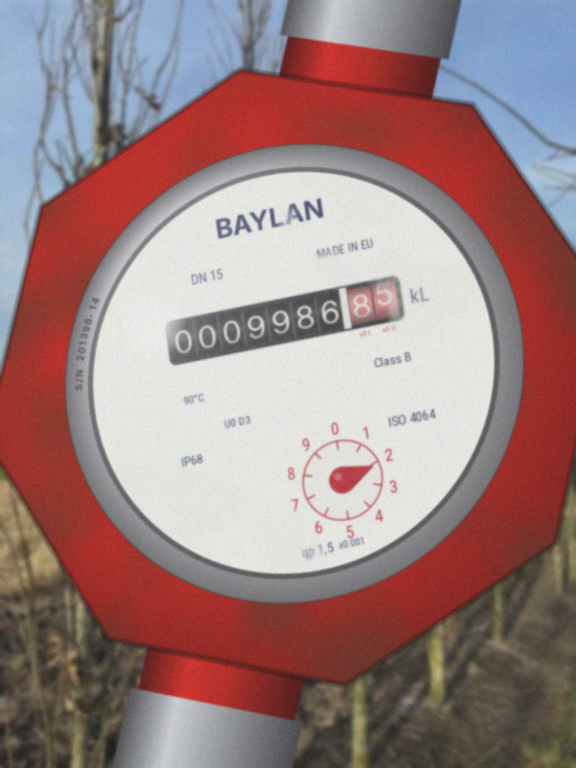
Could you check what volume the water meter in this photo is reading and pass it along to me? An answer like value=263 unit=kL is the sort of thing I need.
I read value=9986.852 unit=kL
